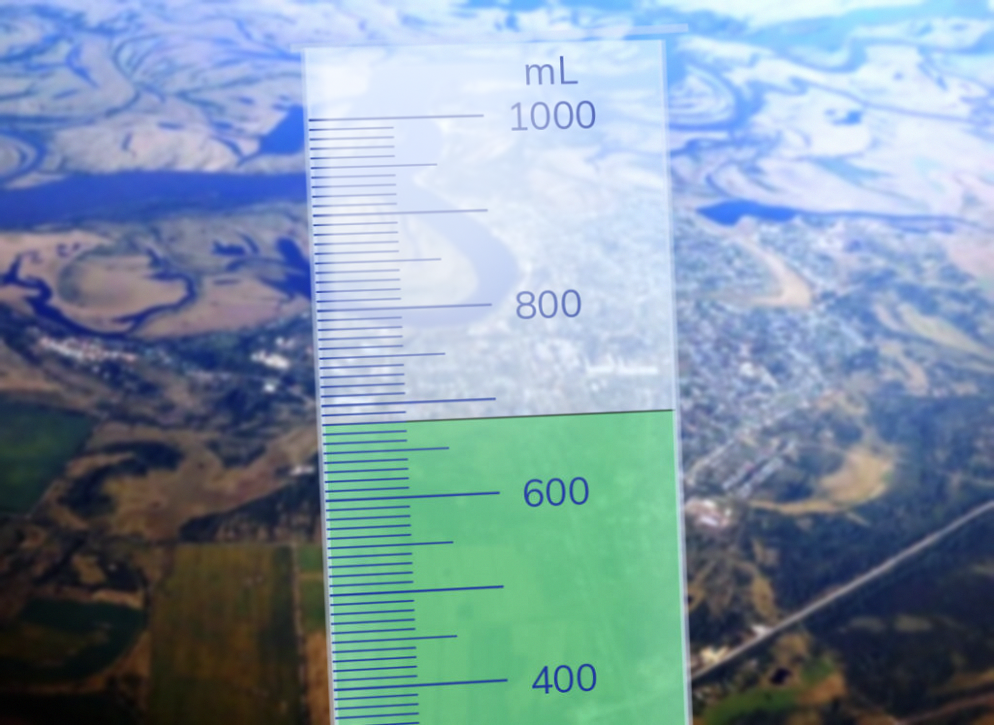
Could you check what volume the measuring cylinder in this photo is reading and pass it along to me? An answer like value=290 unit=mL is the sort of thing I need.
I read value=680 unit=mL
